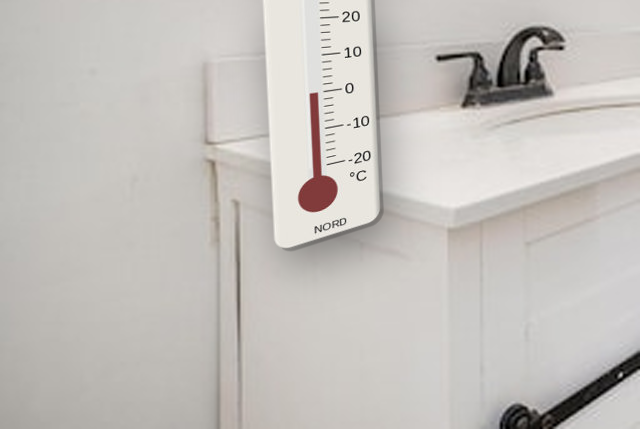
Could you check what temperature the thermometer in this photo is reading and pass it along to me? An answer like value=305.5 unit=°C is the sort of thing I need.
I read value=0 unit=°C
